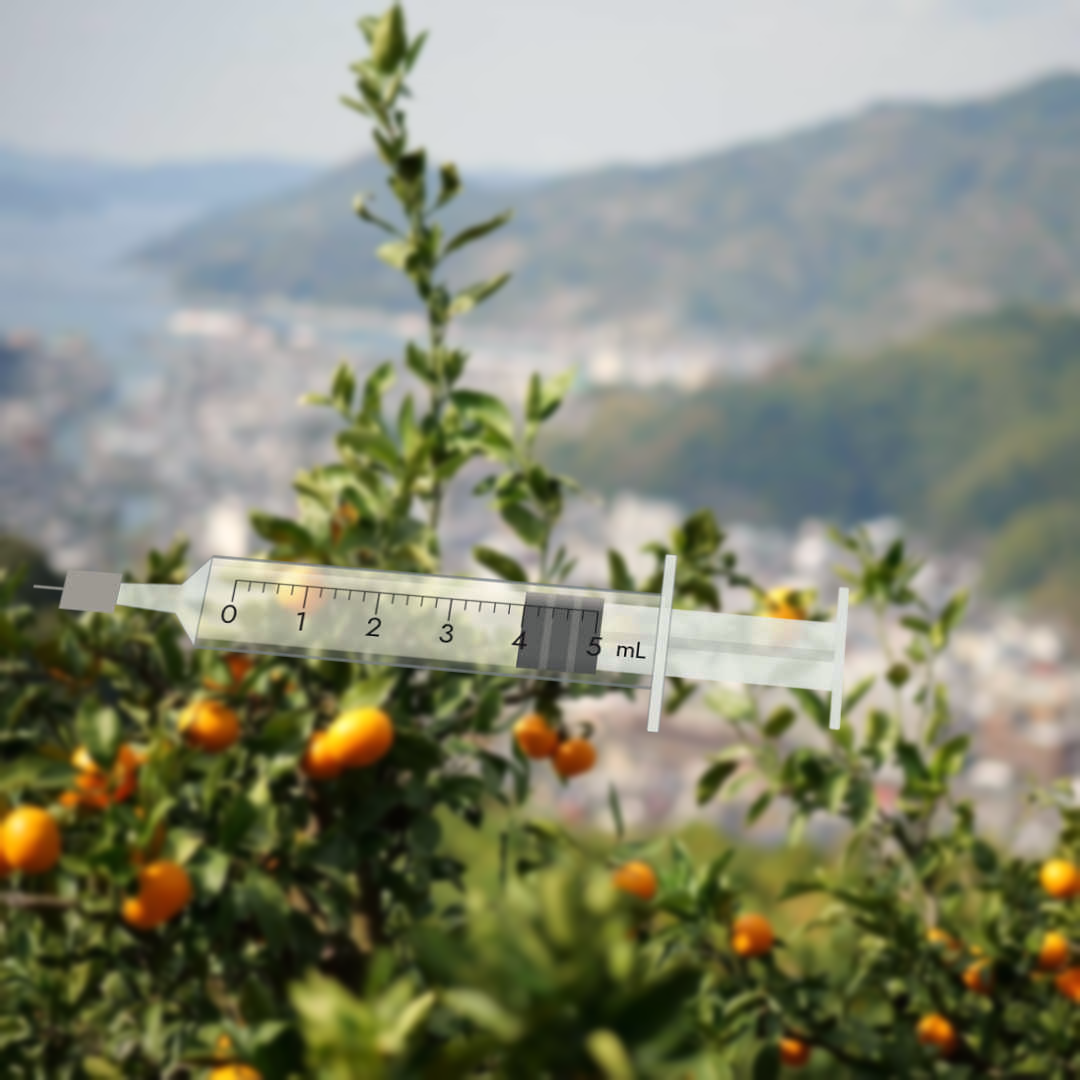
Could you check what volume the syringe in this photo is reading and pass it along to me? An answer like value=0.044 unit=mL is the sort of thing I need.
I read value=4 unit=mL
